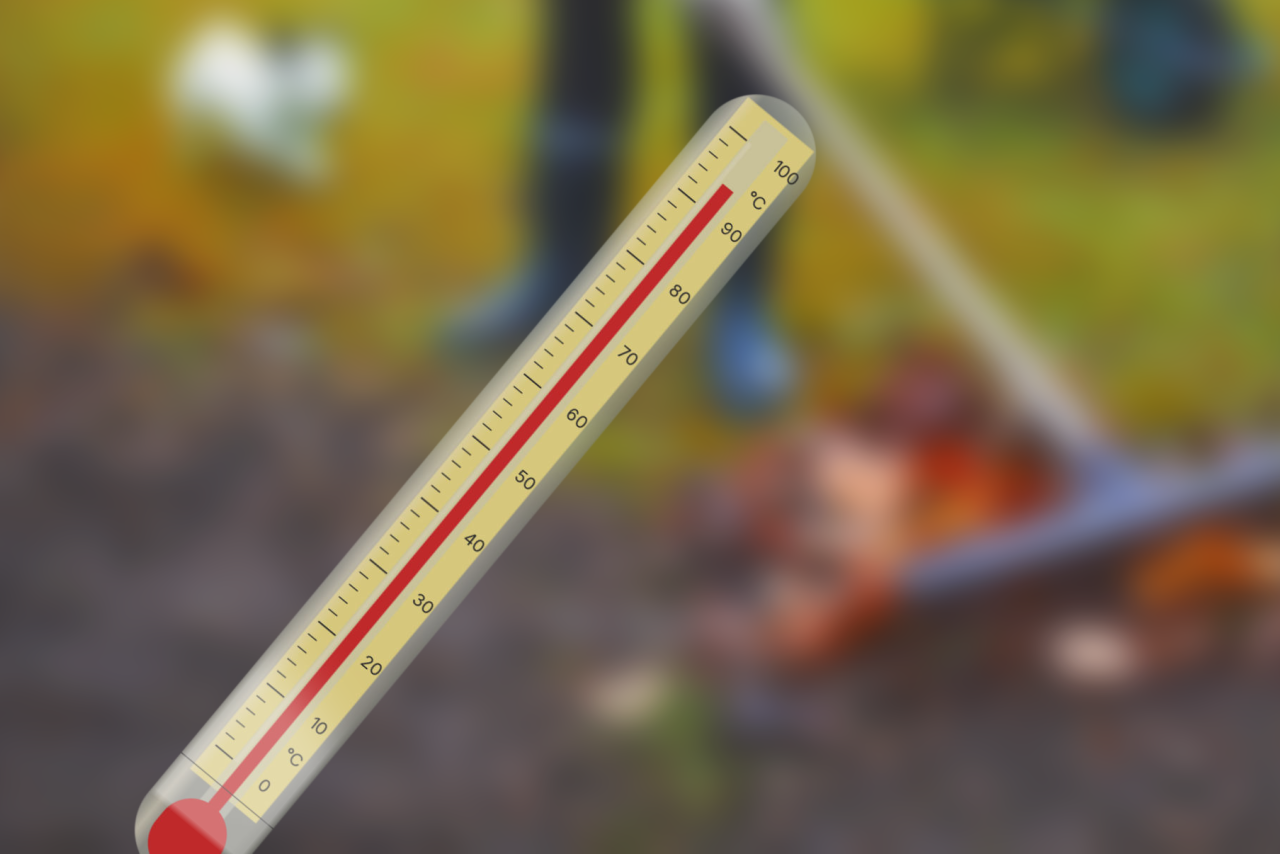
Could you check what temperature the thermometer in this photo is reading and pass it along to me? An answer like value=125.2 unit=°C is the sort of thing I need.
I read value=94 unit=°C
